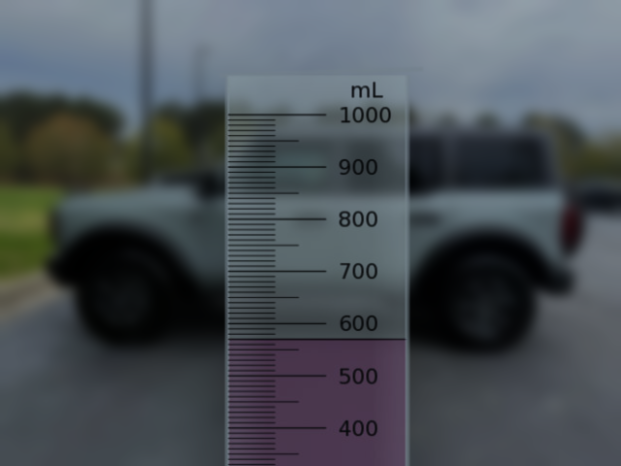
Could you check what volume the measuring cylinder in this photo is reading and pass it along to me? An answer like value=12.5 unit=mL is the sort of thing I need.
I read value=570 unit=mL
